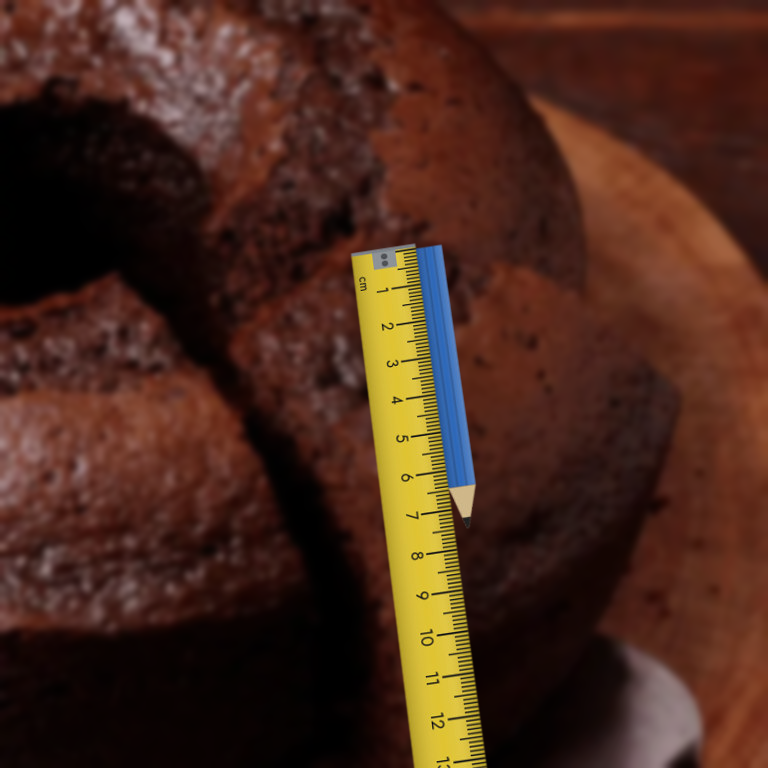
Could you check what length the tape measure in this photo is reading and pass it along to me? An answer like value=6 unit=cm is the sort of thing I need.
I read value=7.5 unit=cm
